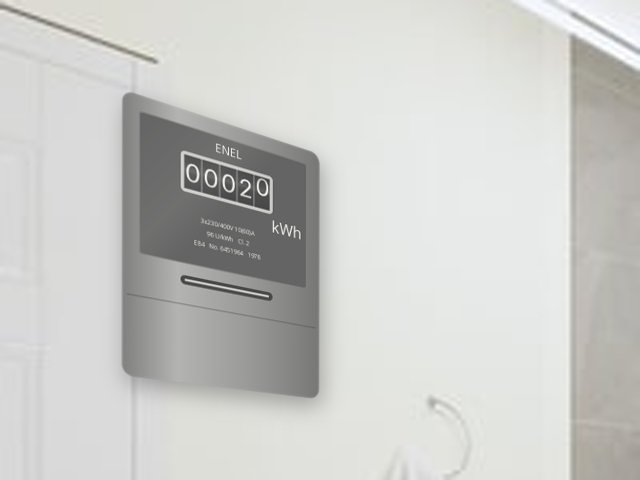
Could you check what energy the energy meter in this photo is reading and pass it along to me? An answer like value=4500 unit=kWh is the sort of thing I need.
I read value=20 unit=kWh
